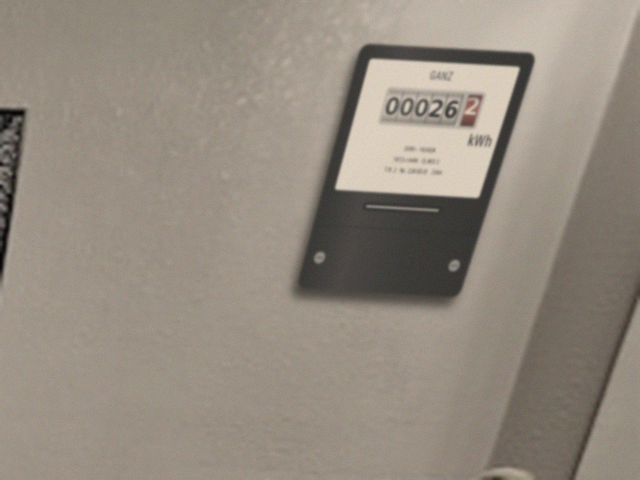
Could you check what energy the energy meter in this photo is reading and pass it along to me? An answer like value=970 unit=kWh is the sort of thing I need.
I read value=26.2 unit=kWh
